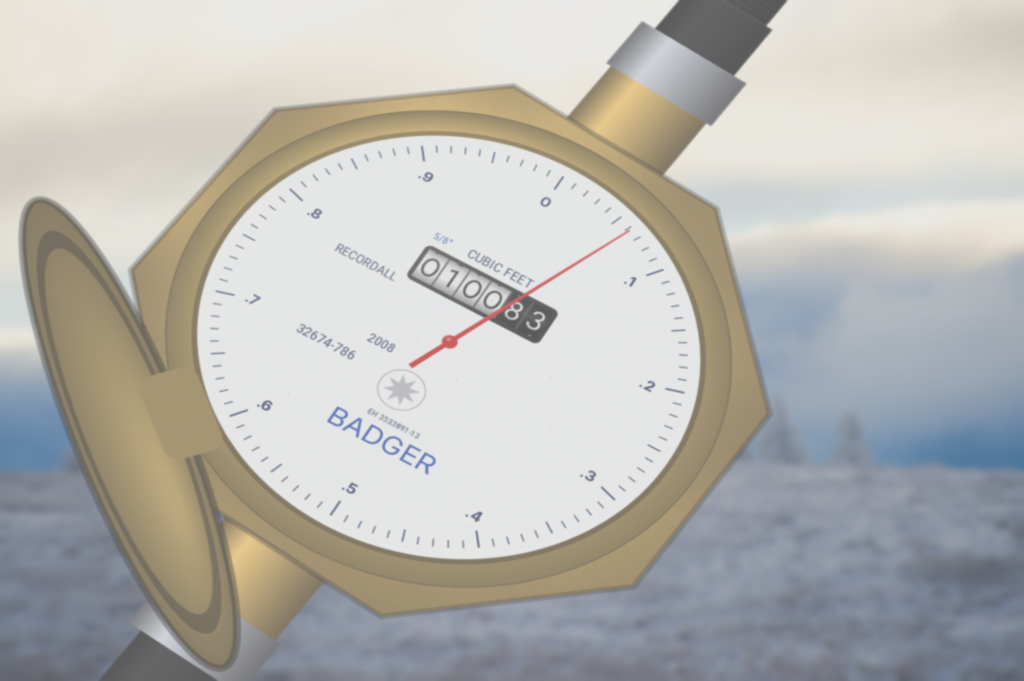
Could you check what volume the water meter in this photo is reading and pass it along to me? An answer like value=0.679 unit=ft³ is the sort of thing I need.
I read value=10083.06 unit=ft³
